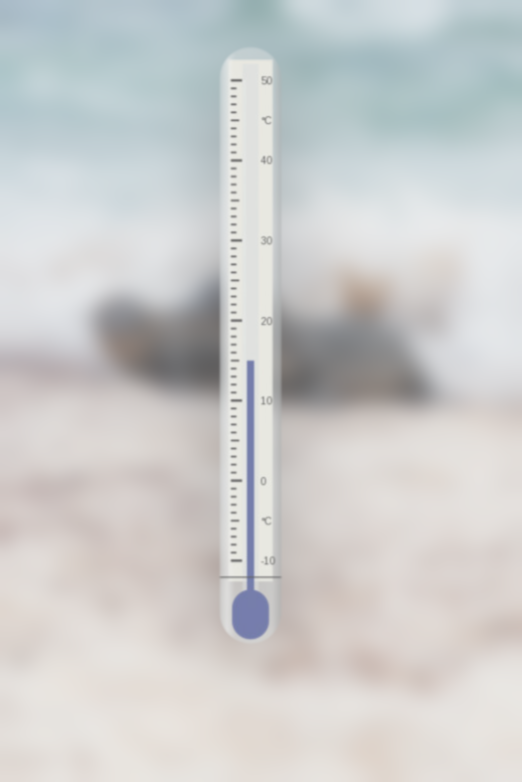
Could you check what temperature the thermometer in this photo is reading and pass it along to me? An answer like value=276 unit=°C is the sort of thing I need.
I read value=15 unit=°C
